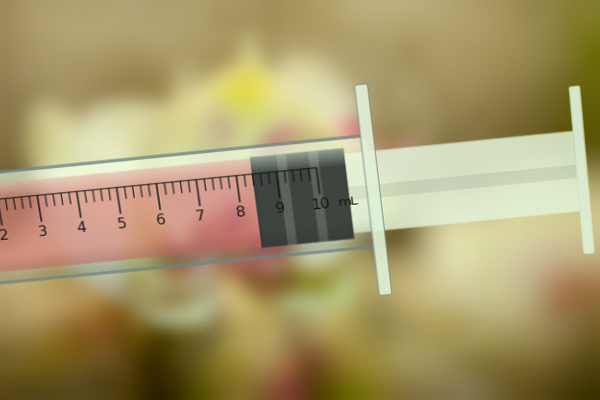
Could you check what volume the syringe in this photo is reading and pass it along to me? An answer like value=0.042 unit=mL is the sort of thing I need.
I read value=8.4 unit=mL
